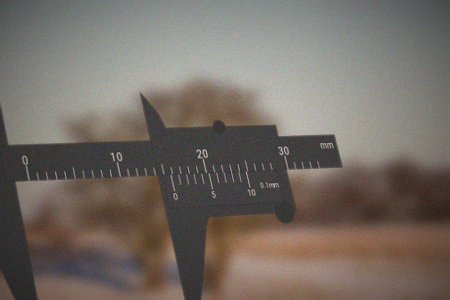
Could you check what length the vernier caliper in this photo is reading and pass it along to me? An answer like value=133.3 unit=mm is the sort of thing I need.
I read value=15.8 unit=mm
